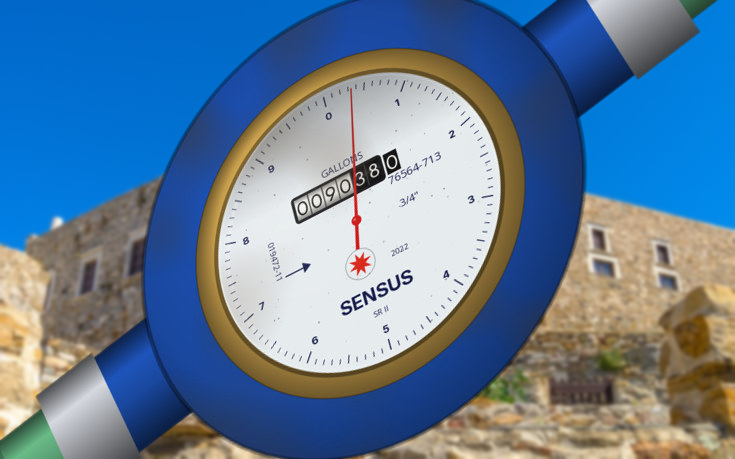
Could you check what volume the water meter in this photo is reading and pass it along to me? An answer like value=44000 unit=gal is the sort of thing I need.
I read value=90380.3 unit=gal
